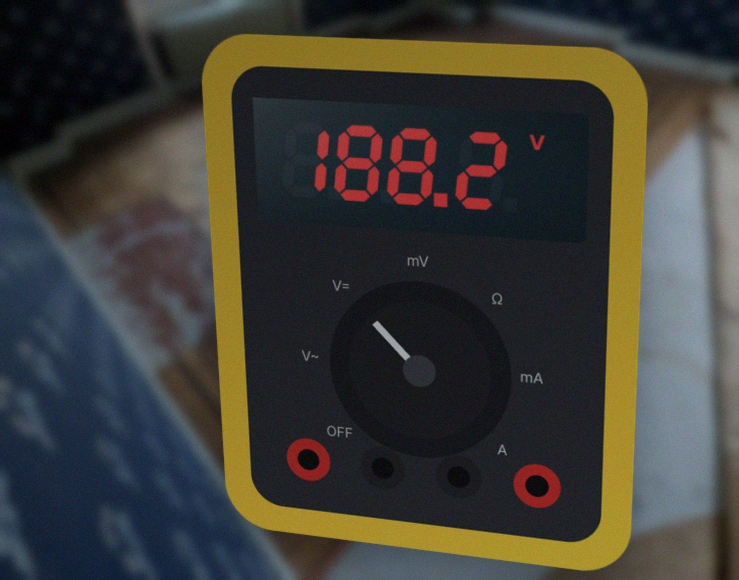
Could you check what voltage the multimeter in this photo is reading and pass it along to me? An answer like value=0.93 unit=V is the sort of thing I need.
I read value=188.2 unit=V
